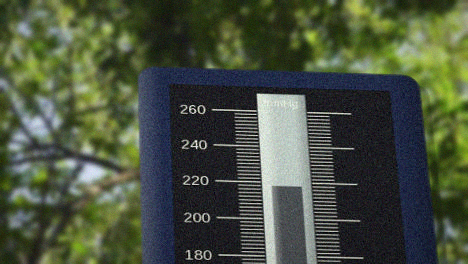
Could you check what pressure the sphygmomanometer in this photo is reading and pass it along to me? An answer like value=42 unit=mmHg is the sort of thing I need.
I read value=218 unit=mmHg
